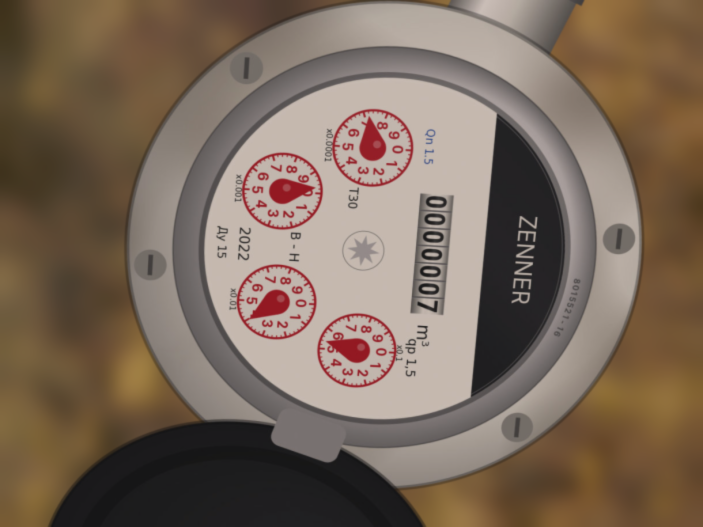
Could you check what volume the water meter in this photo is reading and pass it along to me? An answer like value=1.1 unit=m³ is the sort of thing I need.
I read value=7.5397 unit=m³
